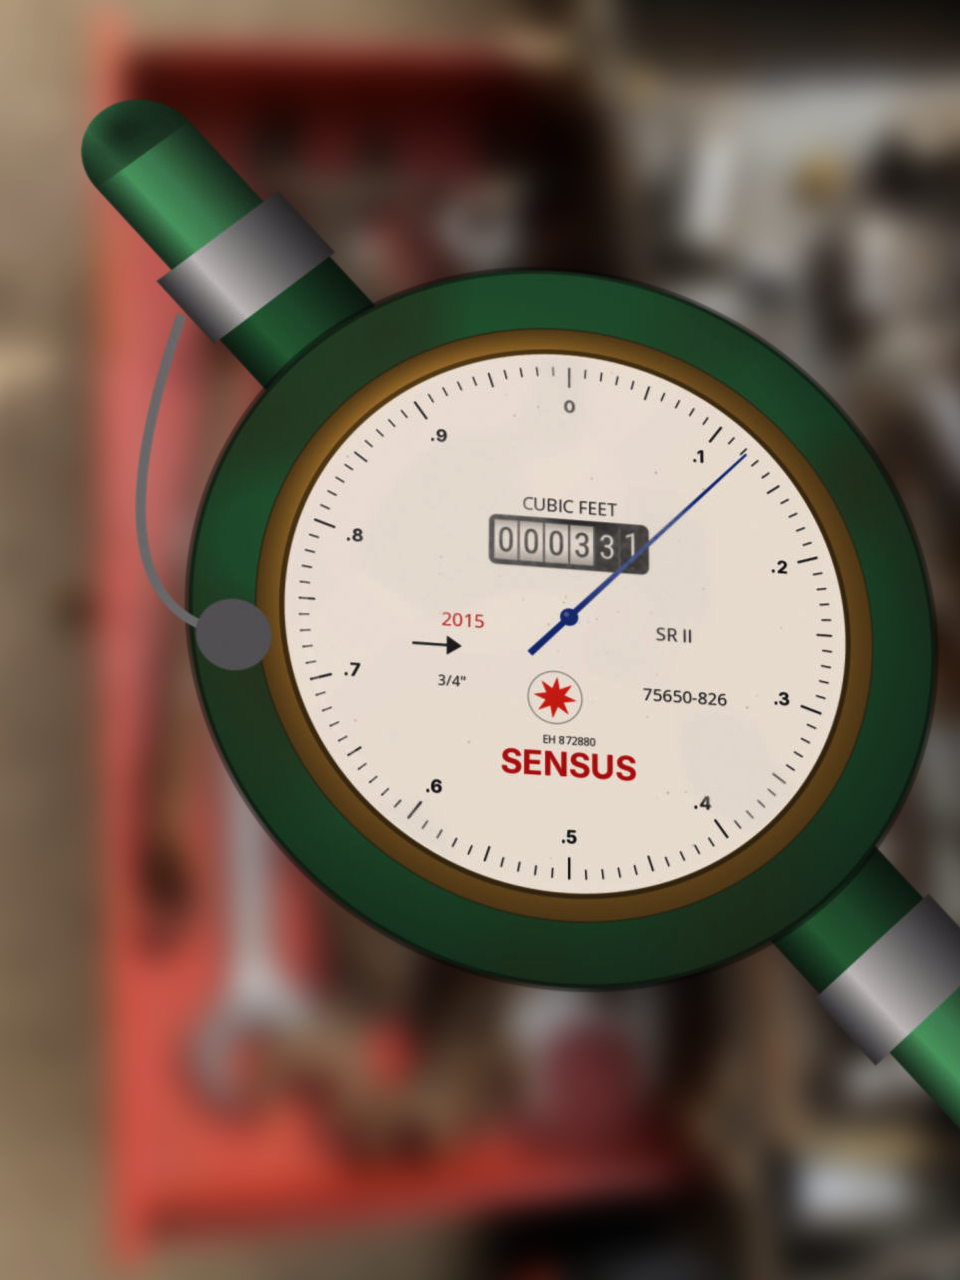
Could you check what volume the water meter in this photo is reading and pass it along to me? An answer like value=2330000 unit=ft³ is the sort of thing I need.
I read value=331.12 unit=ft³
